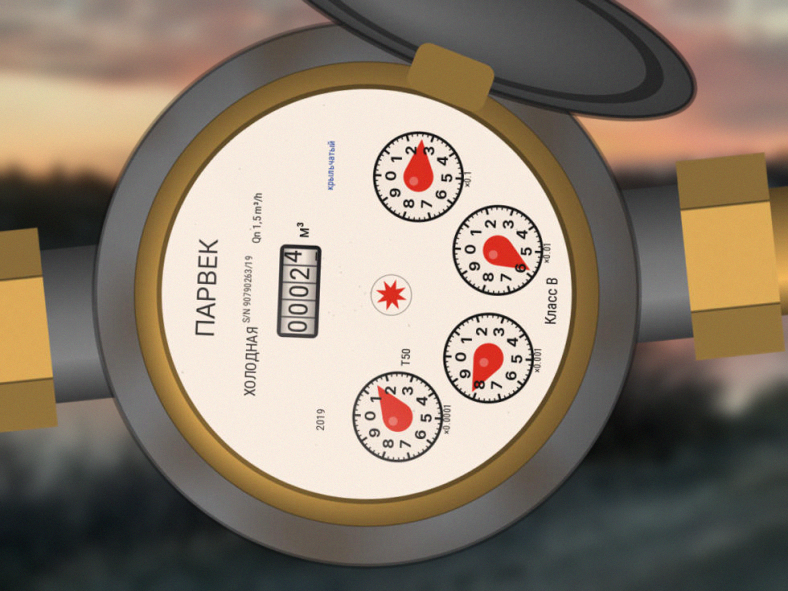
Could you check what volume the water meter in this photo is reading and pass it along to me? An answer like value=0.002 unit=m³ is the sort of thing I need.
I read value=24.2581 unit=m³
